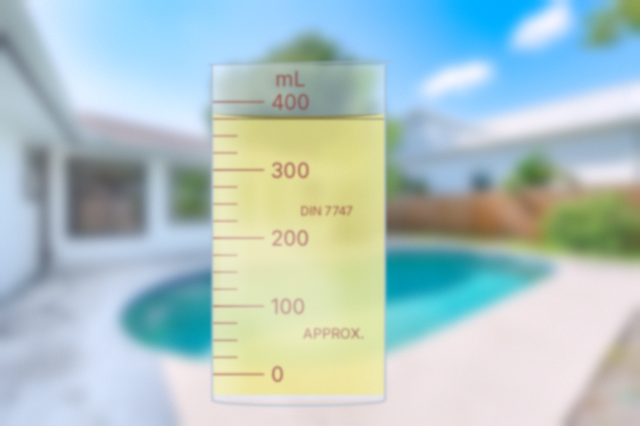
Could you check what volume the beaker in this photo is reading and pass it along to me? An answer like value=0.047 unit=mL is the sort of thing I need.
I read value=375 unit=mL
